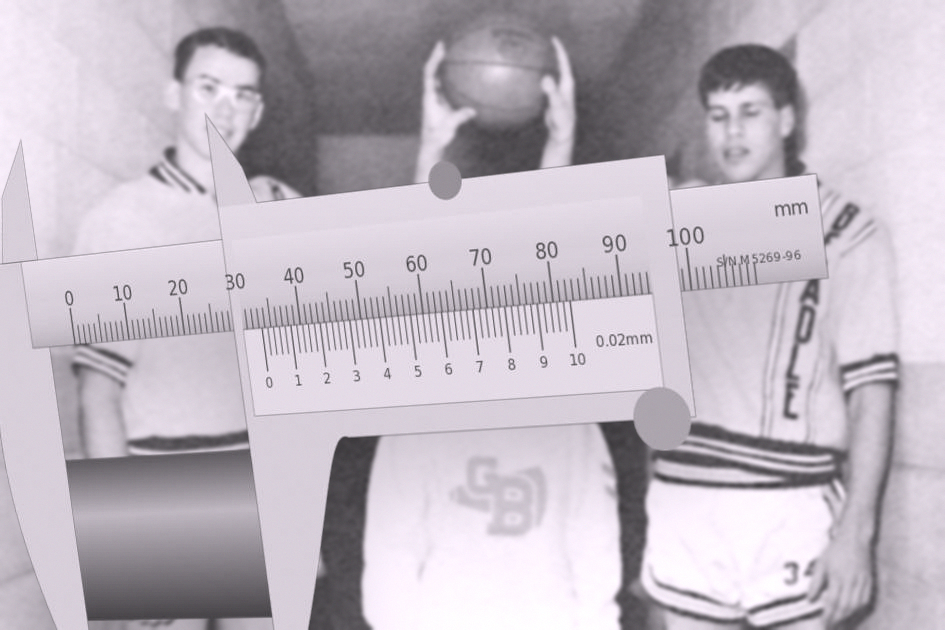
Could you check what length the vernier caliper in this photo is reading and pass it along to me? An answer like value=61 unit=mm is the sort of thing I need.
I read value=33.5 unit=mm
